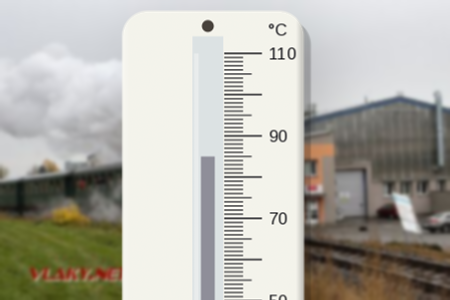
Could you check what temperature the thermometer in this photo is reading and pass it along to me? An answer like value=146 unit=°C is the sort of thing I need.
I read value=85 unit=°C
